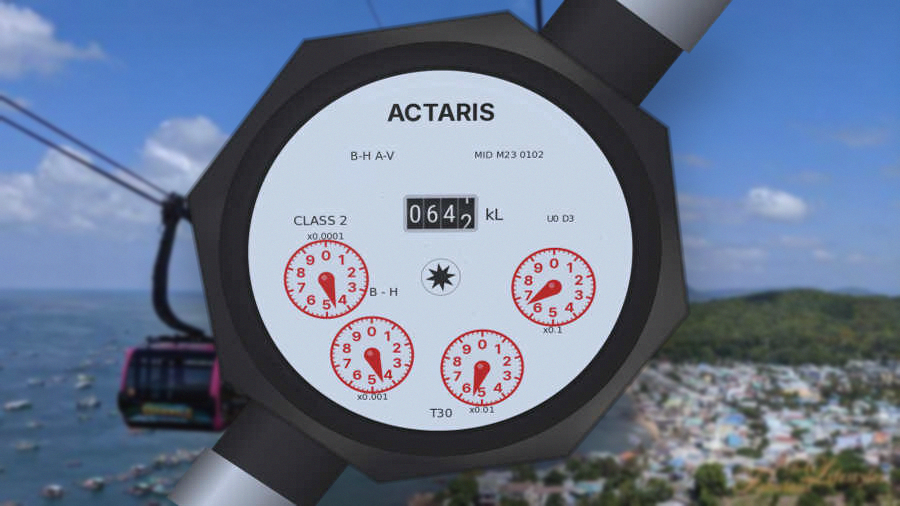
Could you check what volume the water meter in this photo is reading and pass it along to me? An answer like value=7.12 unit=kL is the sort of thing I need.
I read value=641.6544 unit=kL
